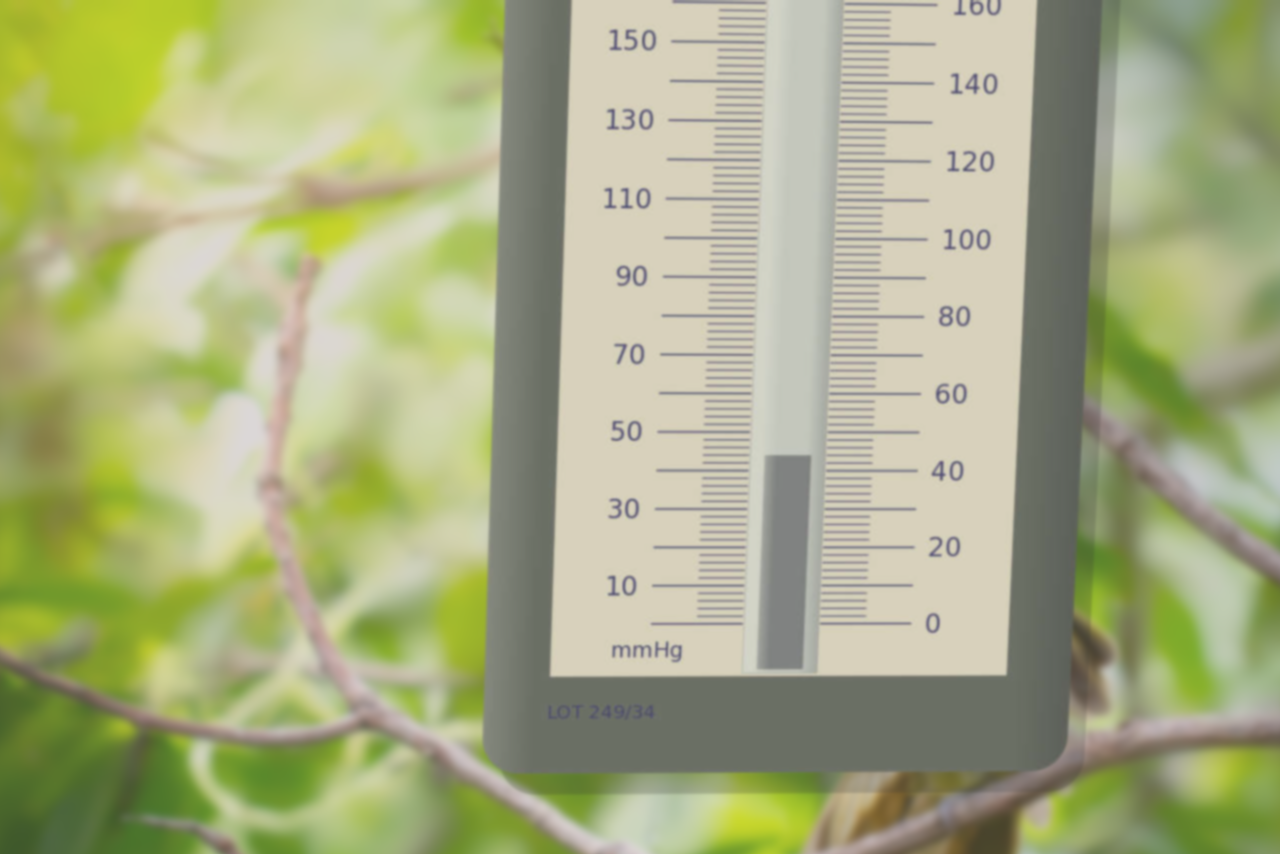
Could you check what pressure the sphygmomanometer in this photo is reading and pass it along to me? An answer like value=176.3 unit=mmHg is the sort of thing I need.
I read value=44 unit=mmHg
